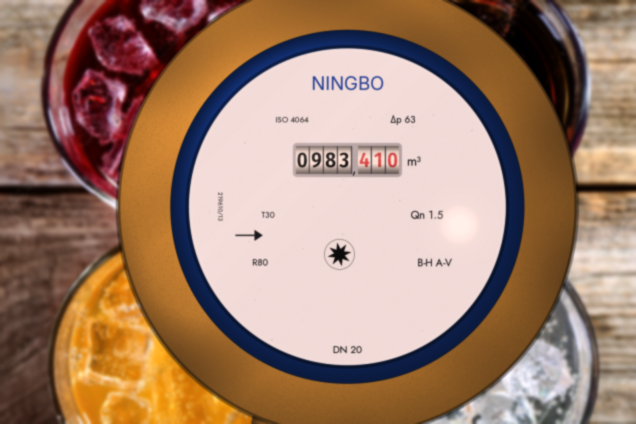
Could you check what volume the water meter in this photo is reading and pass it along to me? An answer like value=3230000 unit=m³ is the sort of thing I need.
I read value=983.410 unit=m³
